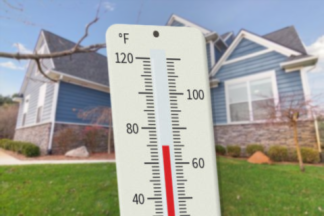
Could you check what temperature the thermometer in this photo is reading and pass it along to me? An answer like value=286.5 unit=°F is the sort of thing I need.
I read value=70 unit=°F
